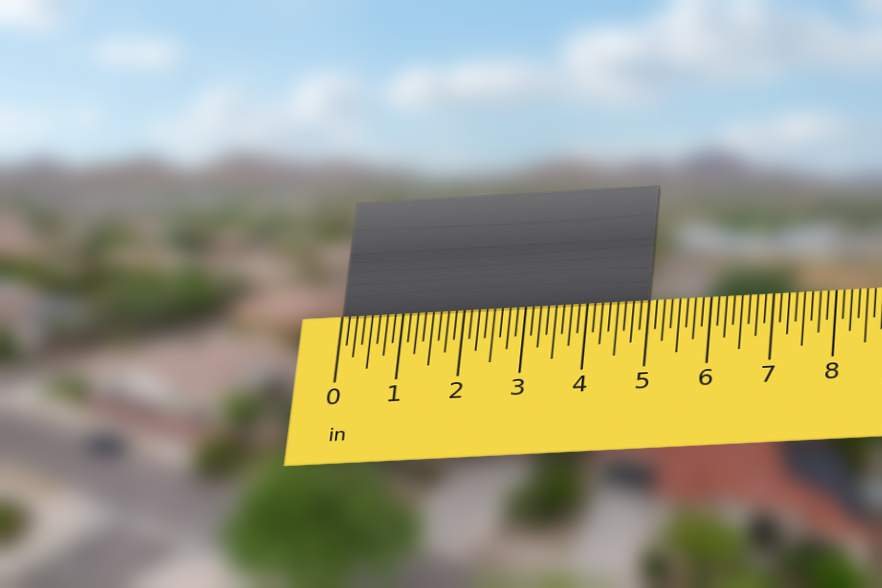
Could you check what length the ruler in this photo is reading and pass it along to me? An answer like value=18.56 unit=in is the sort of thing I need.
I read value=5 unit=in
